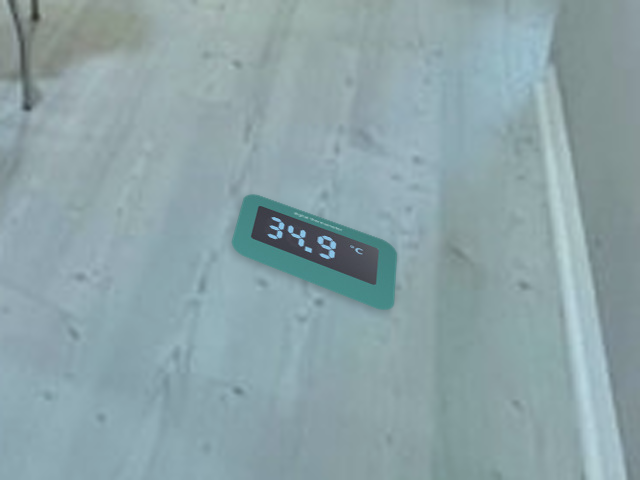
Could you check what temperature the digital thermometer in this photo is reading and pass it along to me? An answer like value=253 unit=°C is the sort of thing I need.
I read value=34.9 unit=°C
